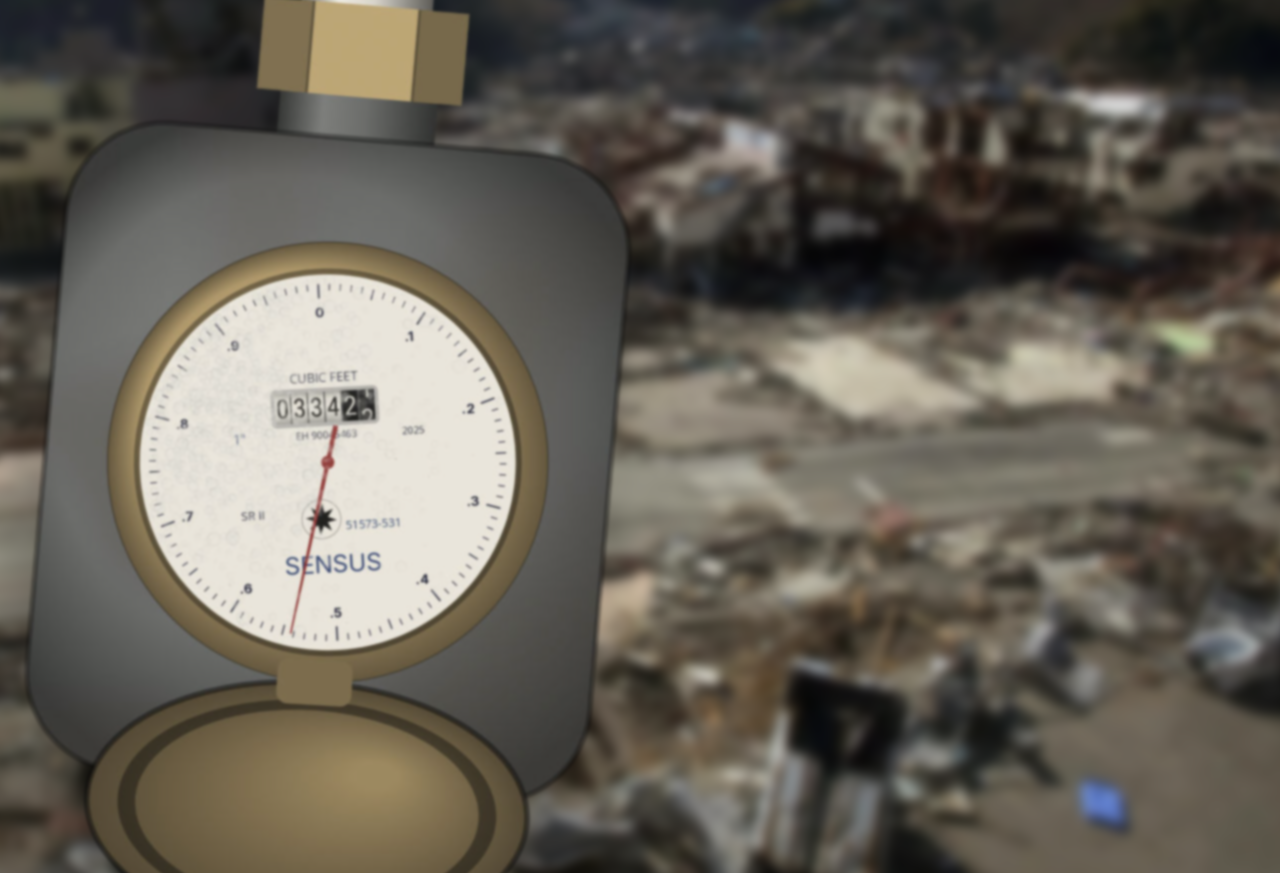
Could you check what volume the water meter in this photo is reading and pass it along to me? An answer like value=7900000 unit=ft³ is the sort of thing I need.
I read value=33421.54 unit=ft³
